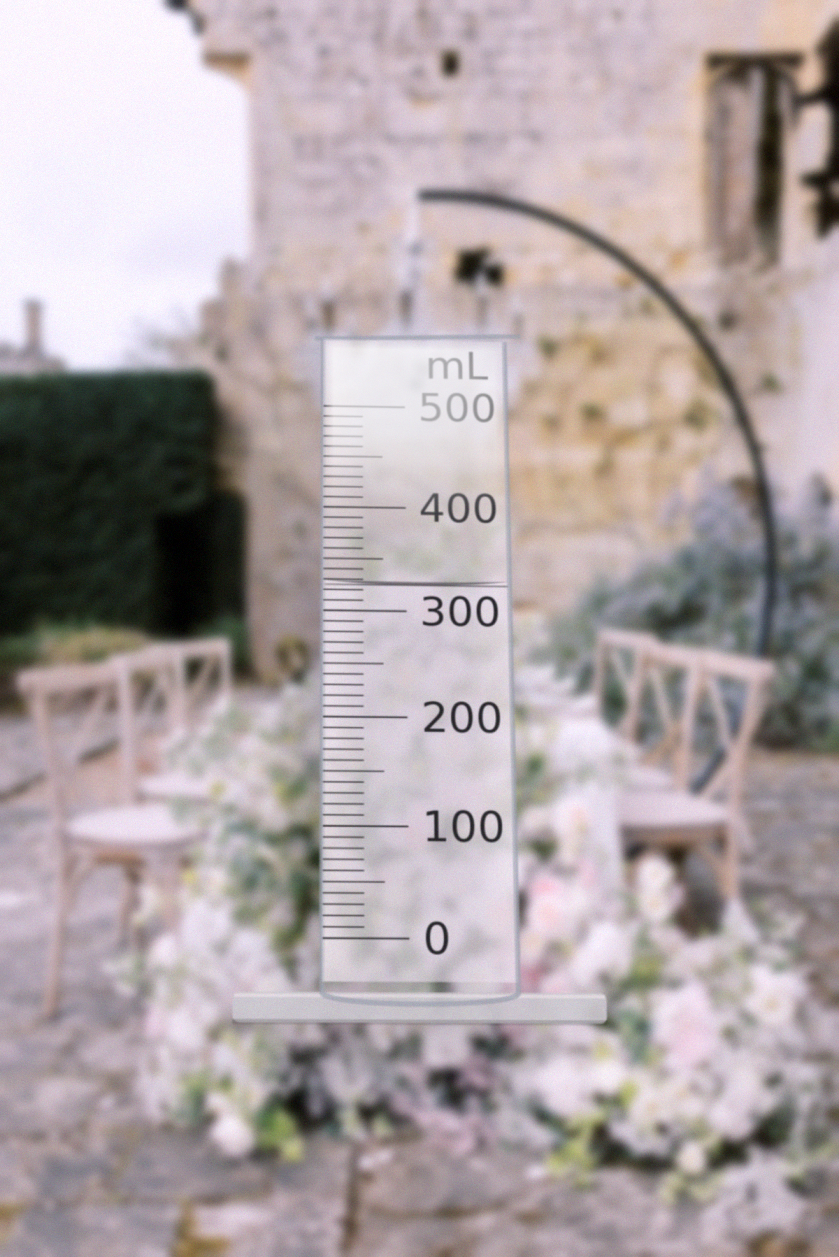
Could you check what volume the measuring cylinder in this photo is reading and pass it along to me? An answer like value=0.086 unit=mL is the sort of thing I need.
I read value=325 unit=mL
